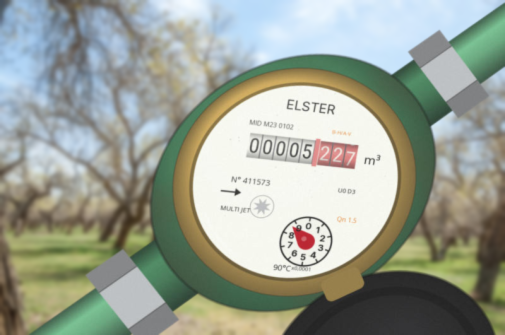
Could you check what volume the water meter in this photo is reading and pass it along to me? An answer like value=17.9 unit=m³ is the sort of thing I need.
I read value=5.2268 unit=m³
